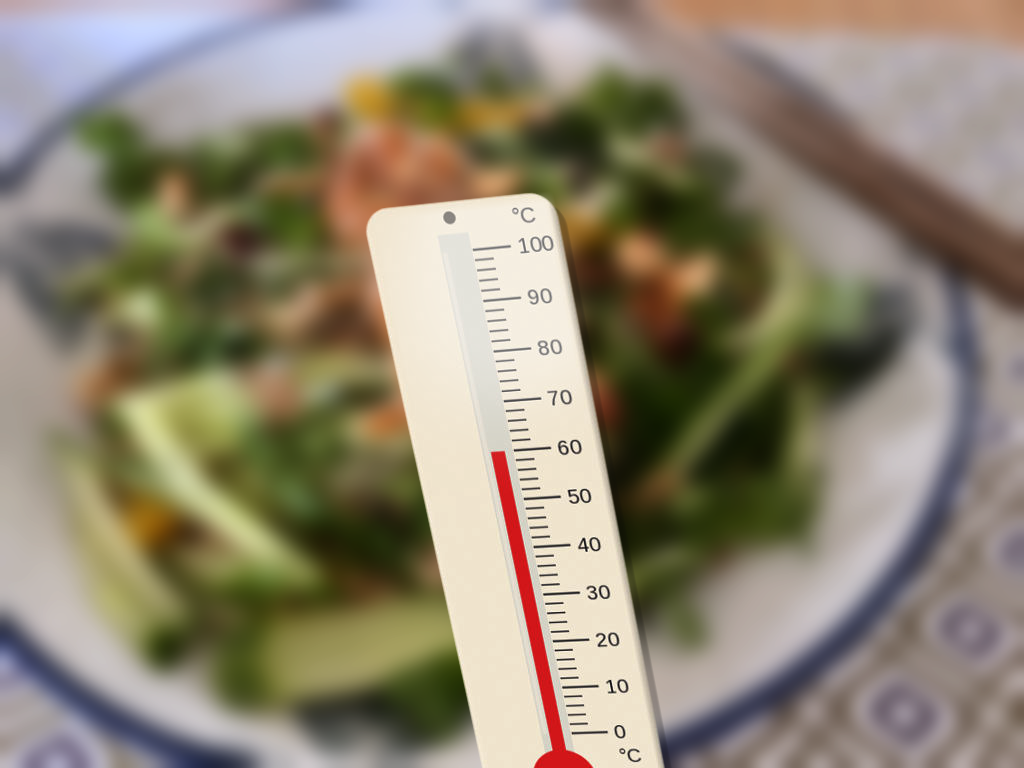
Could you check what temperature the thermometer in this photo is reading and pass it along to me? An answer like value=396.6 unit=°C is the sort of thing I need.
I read value=60 unit=°C
